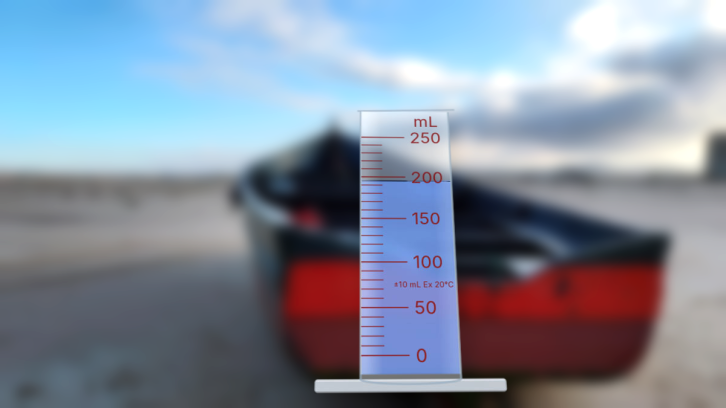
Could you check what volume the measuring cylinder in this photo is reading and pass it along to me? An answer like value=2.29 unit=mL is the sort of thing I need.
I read value=195 unit=mL
